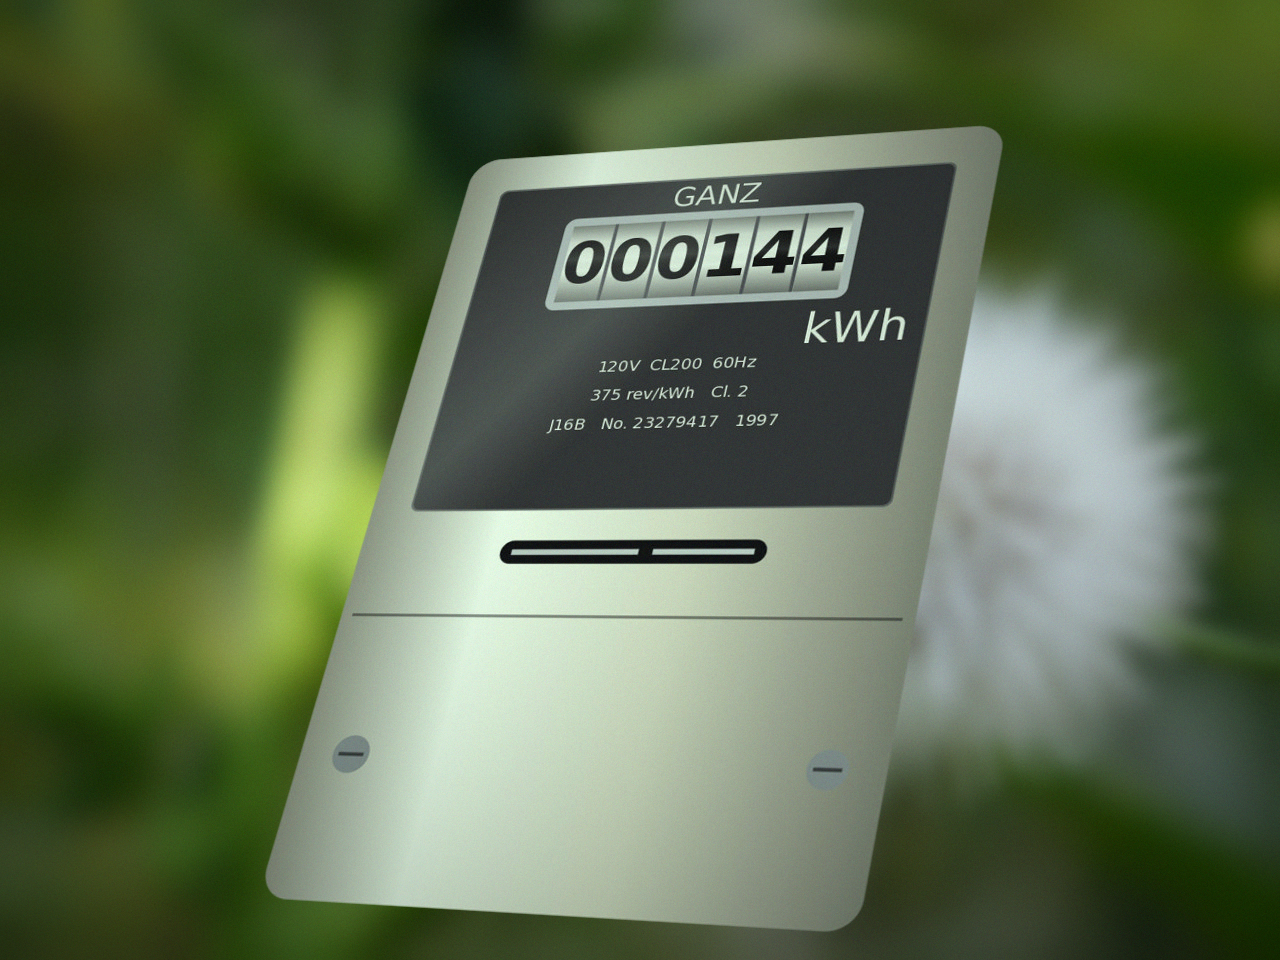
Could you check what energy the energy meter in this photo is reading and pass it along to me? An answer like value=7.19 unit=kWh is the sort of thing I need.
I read value=144 unit=kWh
